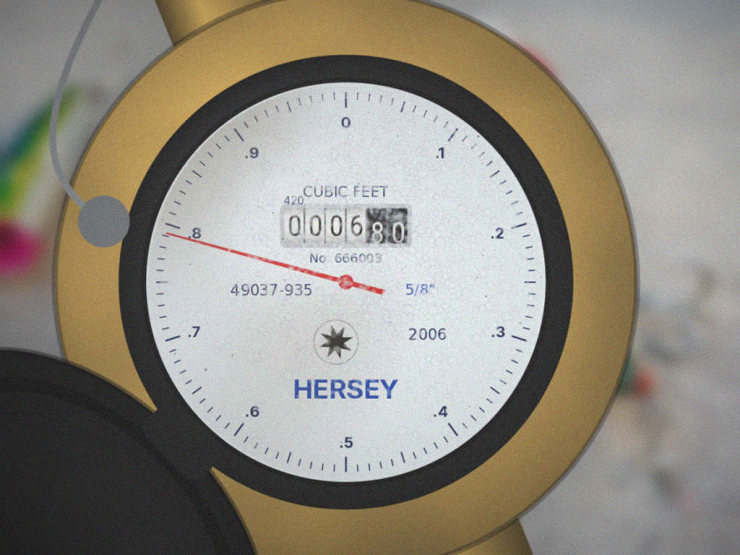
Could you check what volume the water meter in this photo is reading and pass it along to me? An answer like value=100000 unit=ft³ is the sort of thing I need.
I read value=679.79 unit=ft³
